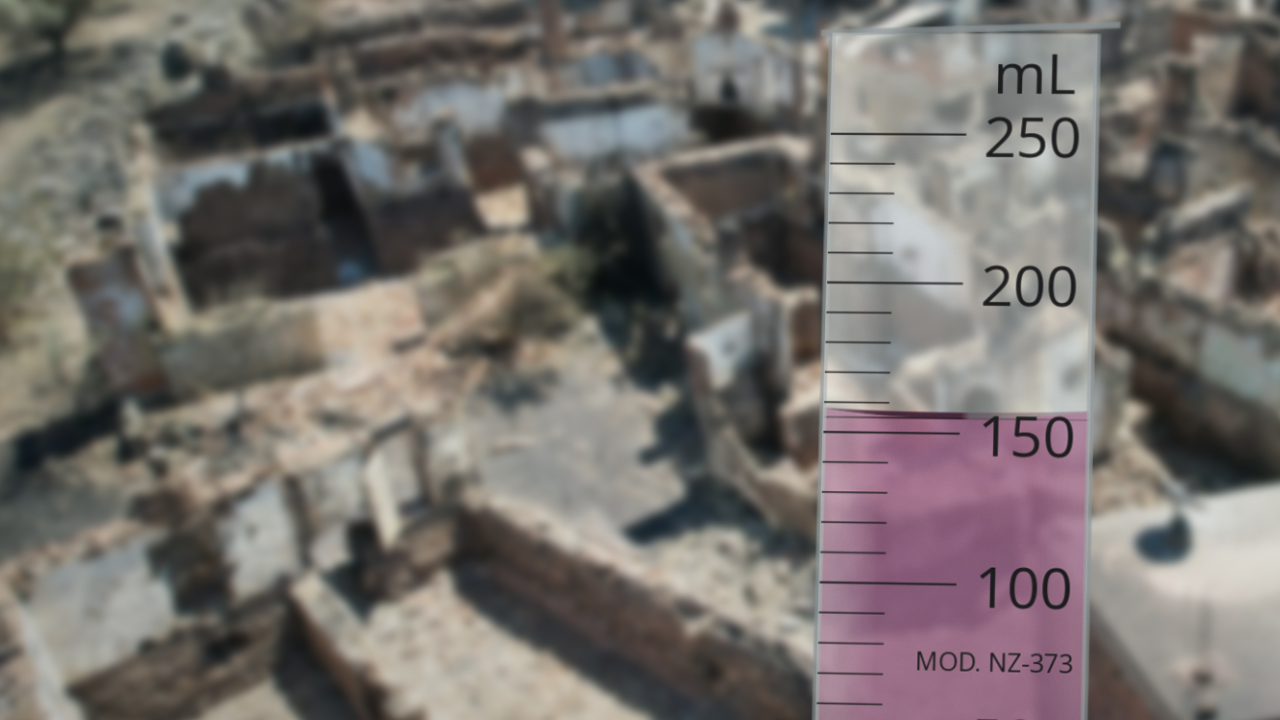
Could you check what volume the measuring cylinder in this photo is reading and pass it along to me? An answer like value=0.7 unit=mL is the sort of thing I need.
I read value=155 unit=mL
